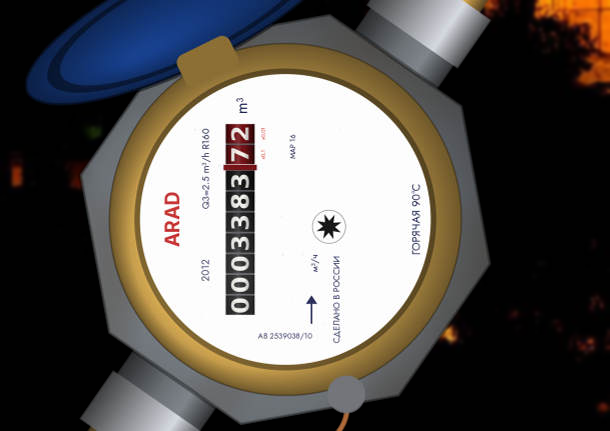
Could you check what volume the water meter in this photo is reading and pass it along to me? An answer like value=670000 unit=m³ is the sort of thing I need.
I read value=3383.72 unit=m³
